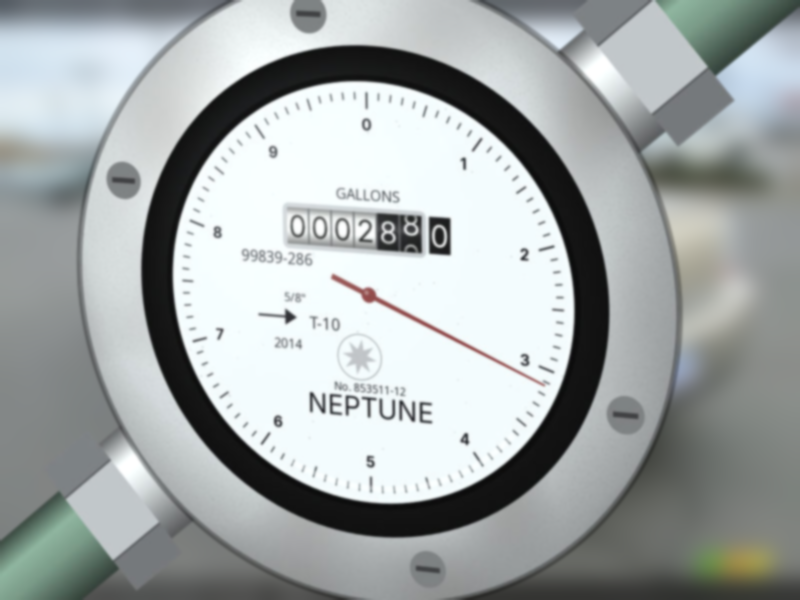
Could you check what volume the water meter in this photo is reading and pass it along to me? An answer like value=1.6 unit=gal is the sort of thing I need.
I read value=2883.1 unit=gal
